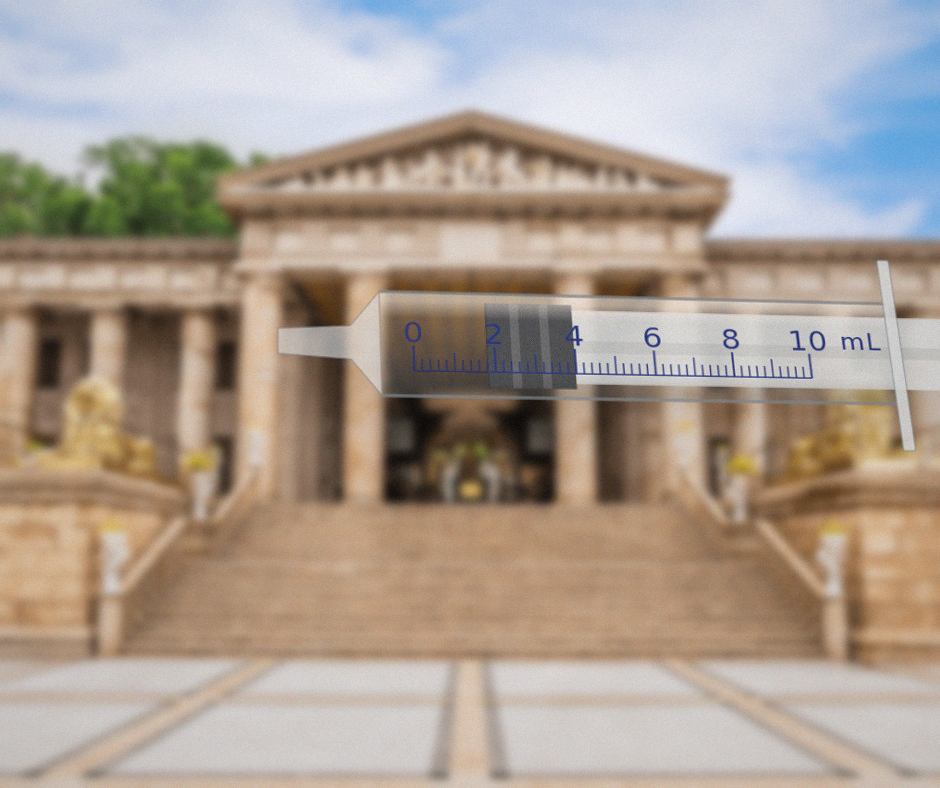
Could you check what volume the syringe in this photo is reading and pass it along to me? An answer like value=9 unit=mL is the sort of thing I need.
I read value=1.8 unit=mL
